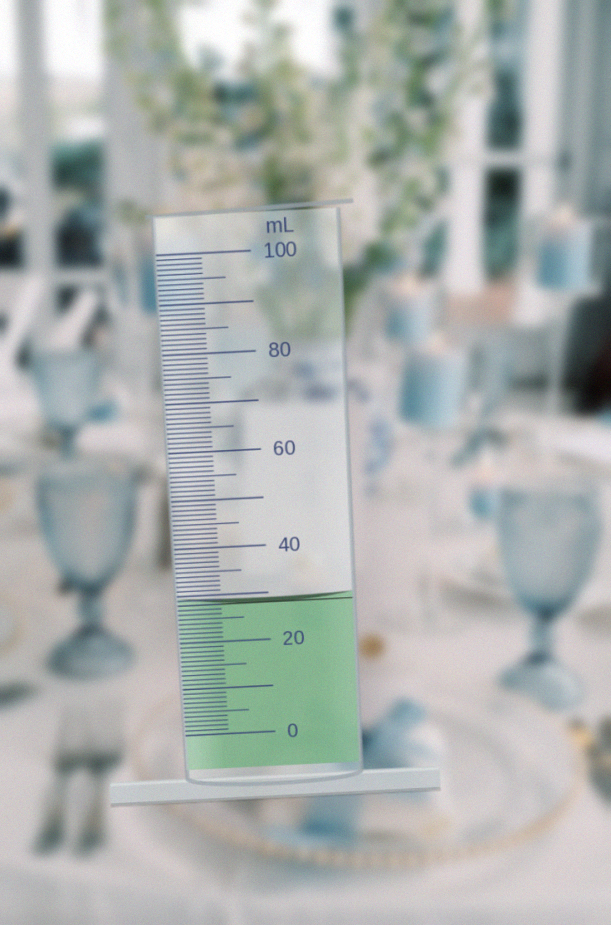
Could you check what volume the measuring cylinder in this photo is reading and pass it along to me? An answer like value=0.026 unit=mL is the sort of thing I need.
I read value=28 unit=mL
